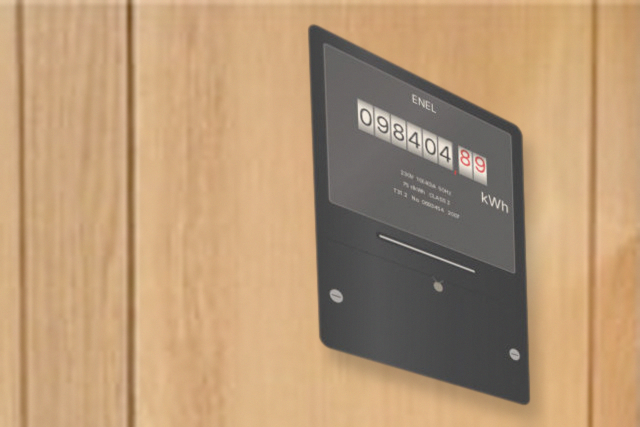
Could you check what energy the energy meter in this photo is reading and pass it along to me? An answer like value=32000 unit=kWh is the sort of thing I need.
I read value=98404.89 unit=kWh
